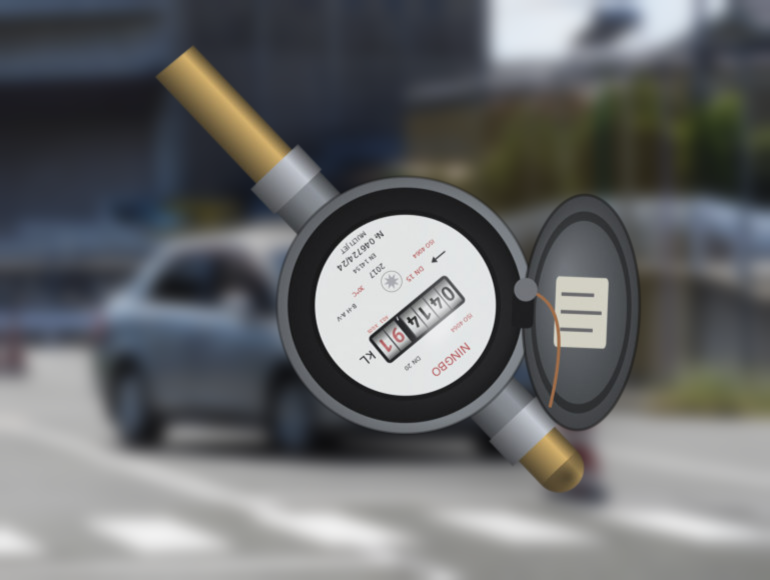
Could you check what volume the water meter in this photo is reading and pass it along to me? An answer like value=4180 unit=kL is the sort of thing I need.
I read value=414.91 unit=kL
